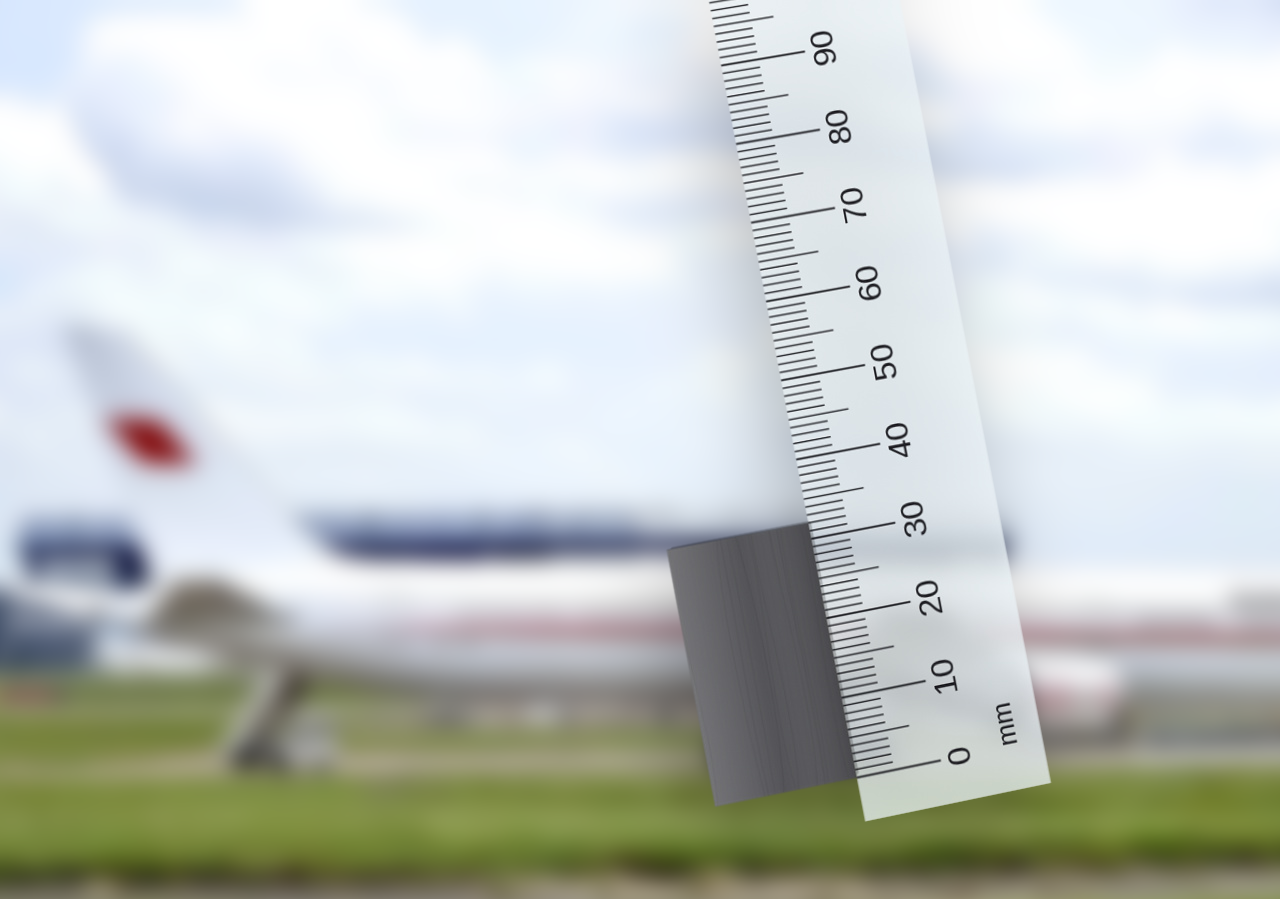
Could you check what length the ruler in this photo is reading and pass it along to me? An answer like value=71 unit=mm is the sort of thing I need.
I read value=32 unit=mm
